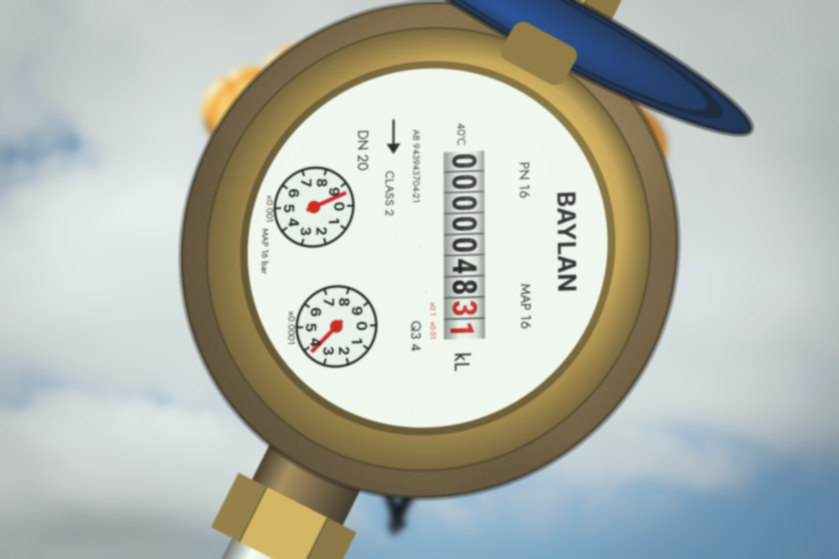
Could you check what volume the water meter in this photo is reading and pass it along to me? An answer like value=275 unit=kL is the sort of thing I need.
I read value=48.3093 unit=kL
